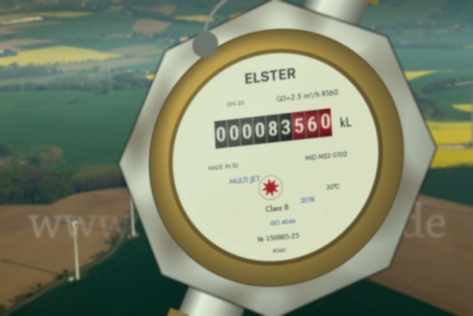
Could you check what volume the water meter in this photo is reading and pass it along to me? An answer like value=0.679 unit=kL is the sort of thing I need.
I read value=83.560 unit=kL
